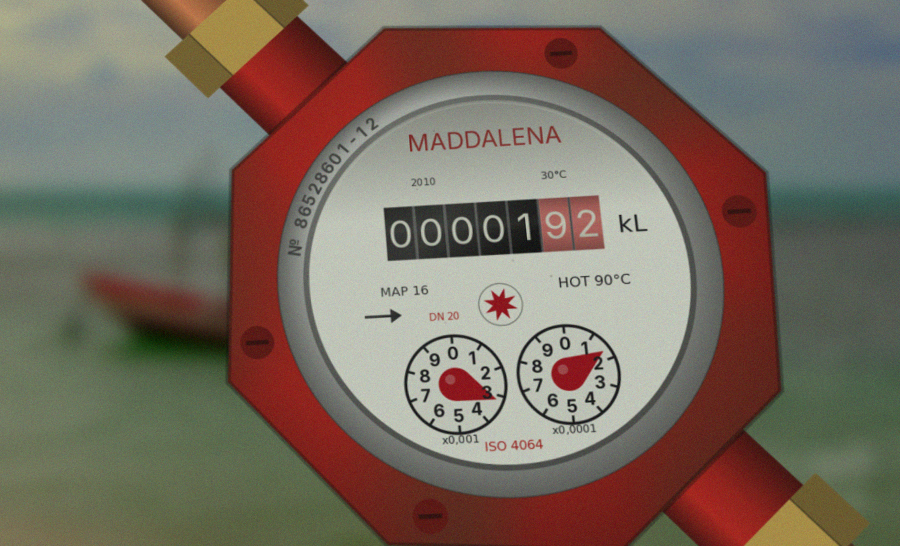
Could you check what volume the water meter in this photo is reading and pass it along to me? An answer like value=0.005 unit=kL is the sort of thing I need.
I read value=1.9231 unit=kL
